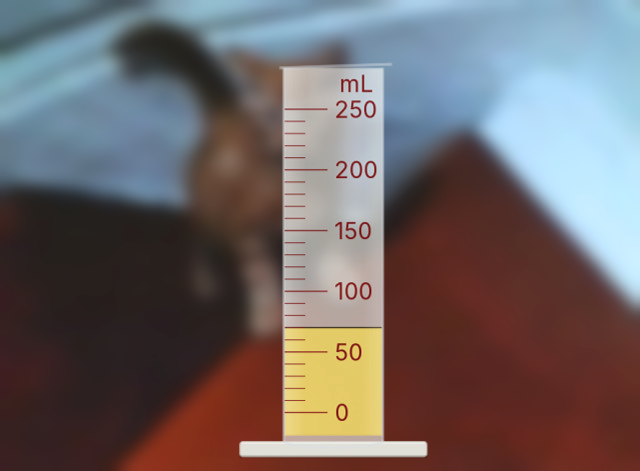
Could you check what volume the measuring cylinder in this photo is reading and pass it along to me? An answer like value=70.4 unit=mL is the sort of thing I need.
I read value=70 unit=mL
